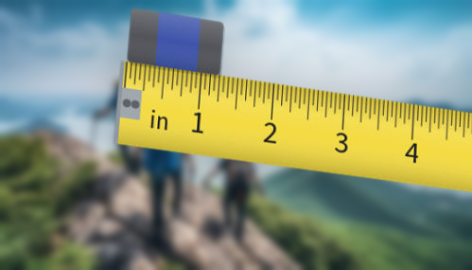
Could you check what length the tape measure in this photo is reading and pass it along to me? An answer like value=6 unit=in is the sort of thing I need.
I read value=1.25 unit=in
